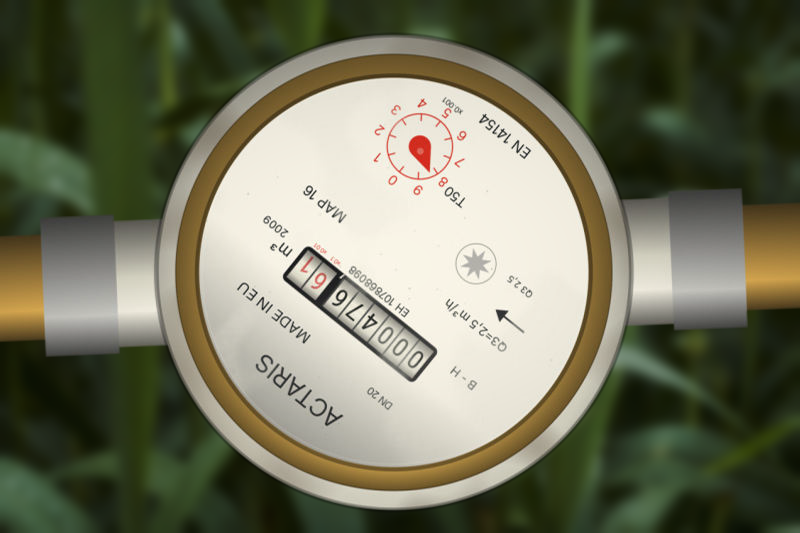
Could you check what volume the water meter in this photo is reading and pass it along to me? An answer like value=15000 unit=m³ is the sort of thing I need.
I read value=476.608 unit=m³
